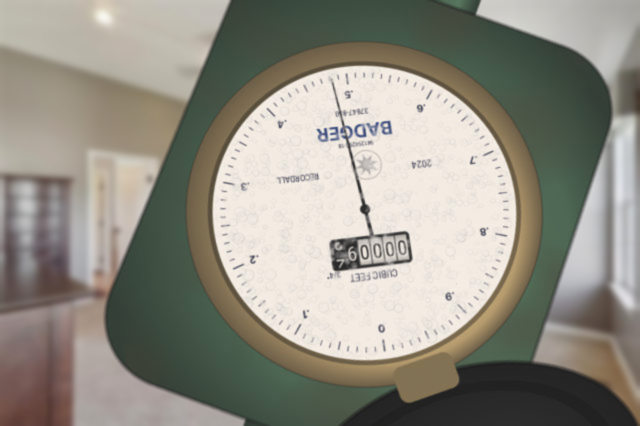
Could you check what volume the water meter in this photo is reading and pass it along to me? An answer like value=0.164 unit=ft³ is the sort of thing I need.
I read value=92.48 unit=ft³
